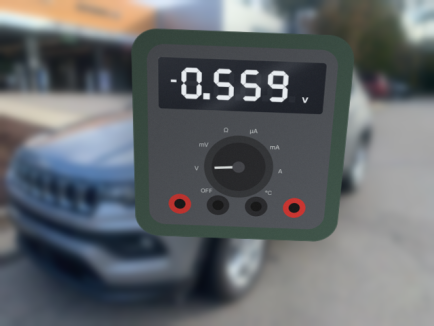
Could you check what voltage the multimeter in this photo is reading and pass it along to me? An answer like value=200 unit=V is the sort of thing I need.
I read value=-0.559 unit=V
